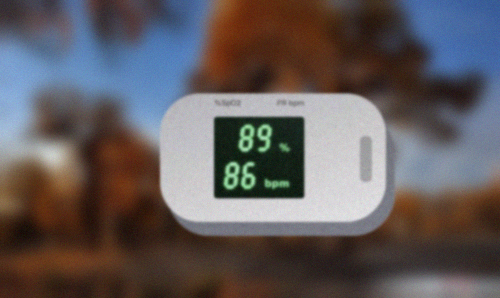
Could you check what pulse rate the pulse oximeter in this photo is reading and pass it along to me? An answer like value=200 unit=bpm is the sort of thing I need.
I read value=86 unit=bpm
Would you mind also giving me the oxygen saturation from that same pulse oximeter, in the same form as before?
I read value=89 unit=%
